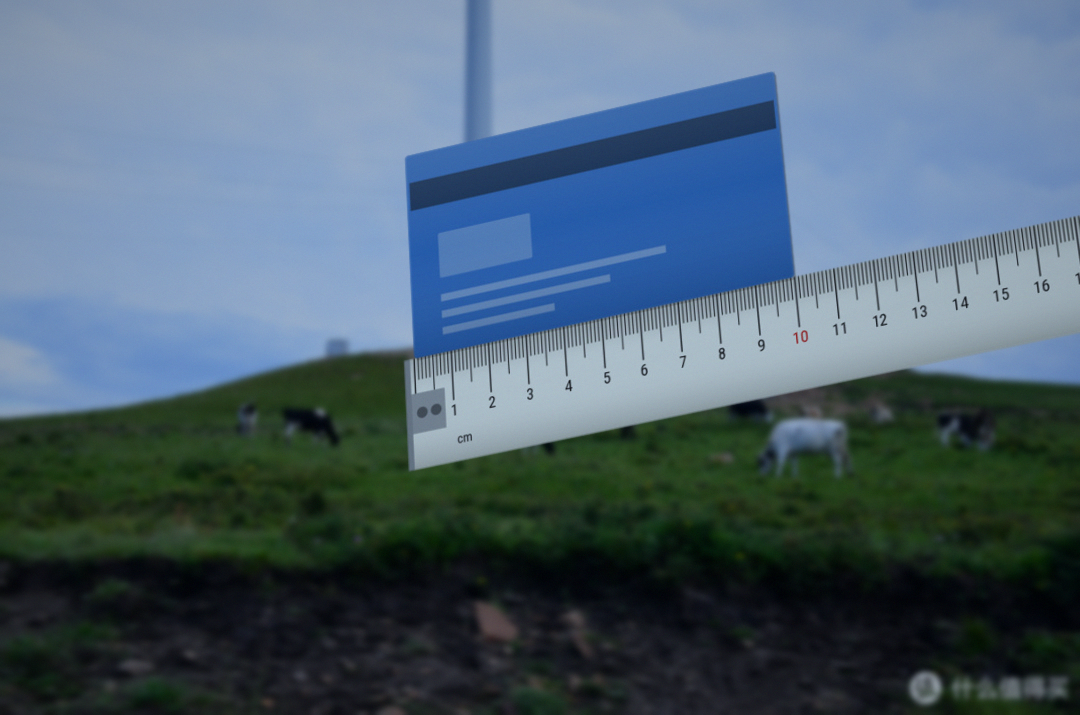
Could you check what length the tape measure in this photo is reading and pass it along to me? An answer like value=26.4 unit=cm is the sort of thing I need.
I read value=10 unit=cm
